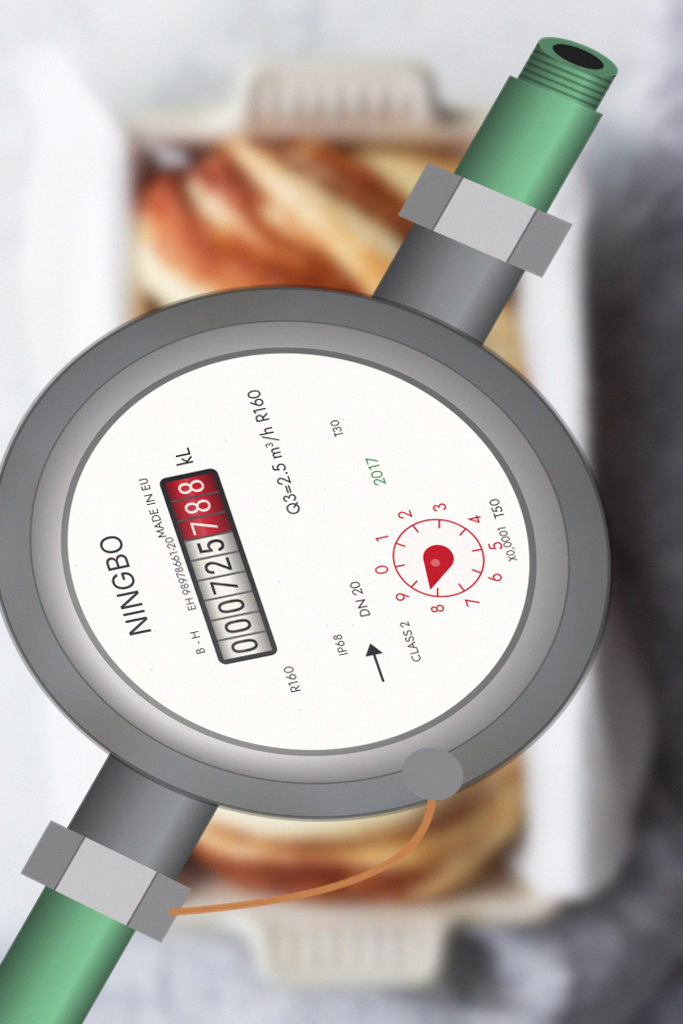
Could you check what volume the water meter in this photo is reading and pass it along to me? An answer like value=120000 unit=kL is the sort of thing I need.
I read value=725.7888 unit=kL
